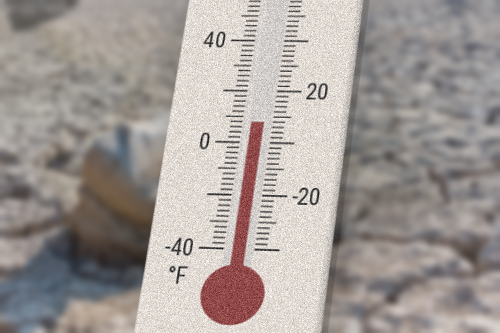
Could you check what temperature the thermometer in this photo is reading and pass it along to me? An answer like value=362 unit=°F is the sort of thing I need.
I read value=8 unit=°F
